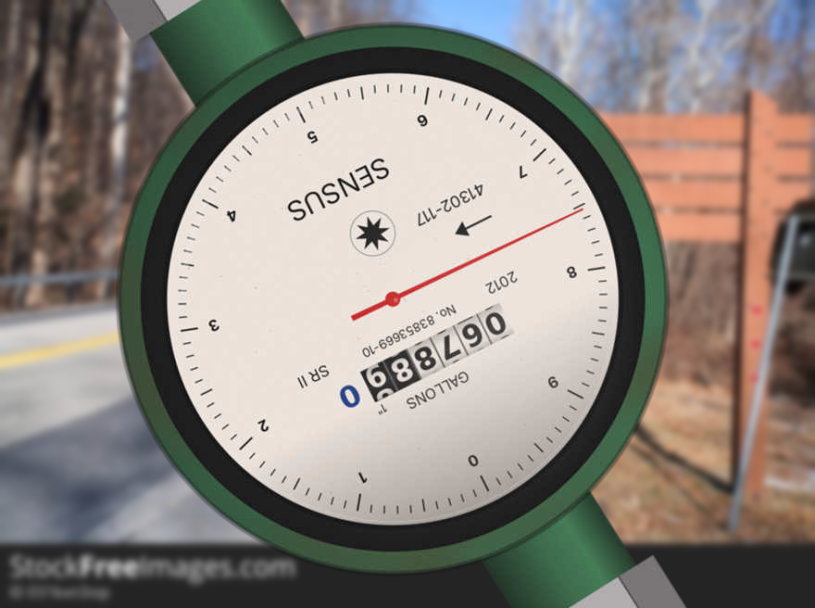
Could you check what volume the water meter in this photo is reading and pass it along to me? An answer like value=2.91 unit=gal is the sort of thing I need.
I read value=678887.5 unit=gal
